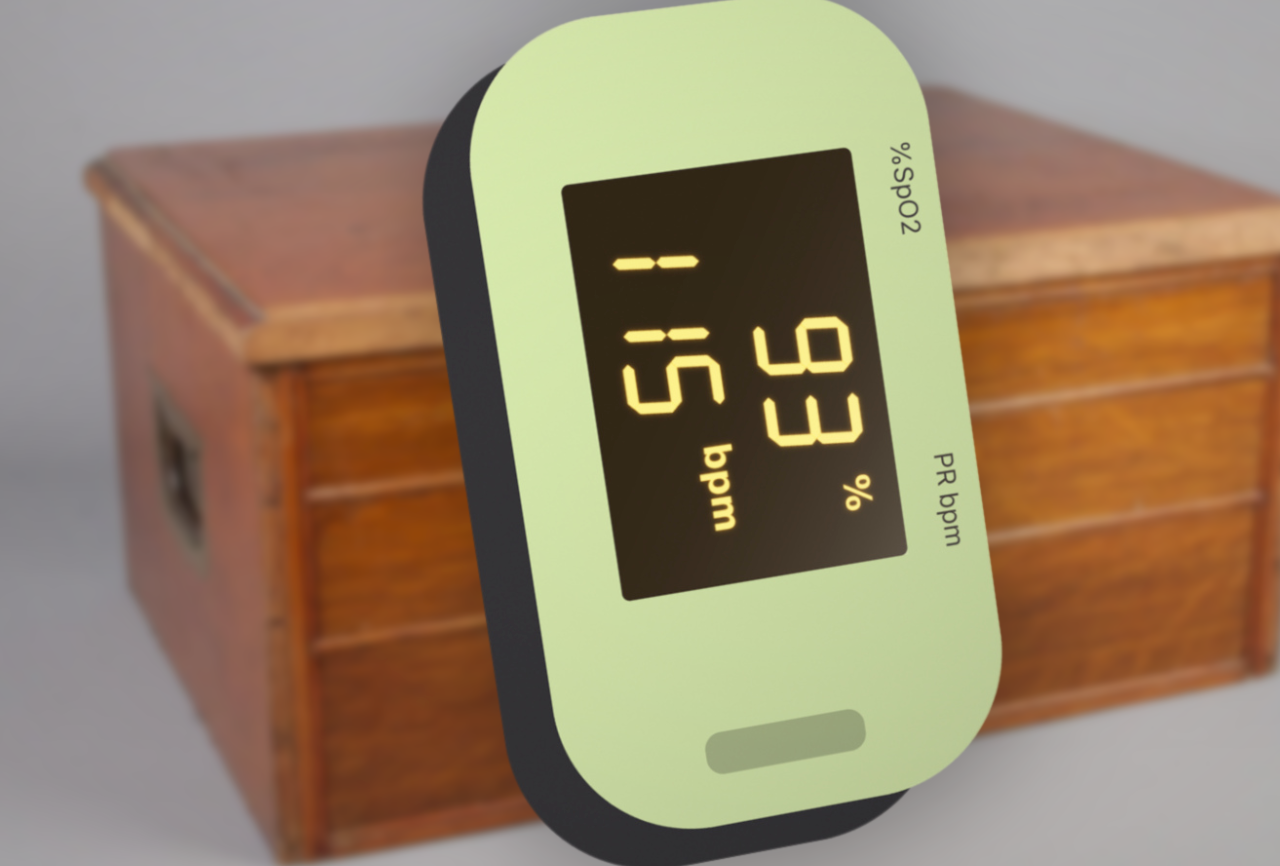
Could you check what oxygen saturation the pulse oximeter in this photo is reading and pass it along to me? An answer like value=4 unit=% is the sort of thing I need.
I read value=93 unit=%
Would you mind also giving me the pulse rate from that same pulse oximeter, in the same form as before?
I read value=115 unit=bpm
